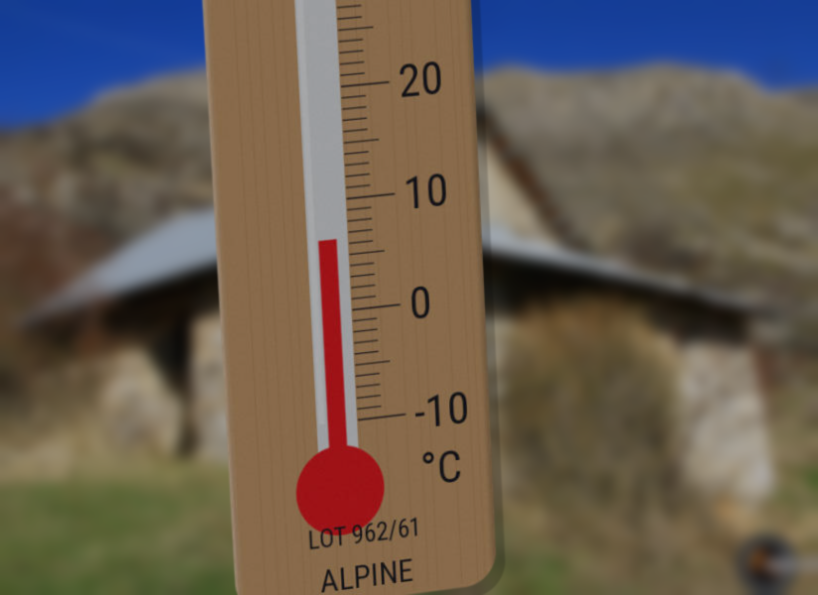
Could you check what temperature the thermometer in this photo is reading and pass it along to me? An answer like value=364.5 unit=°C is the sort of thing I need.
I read value=6.5 unit=°C
